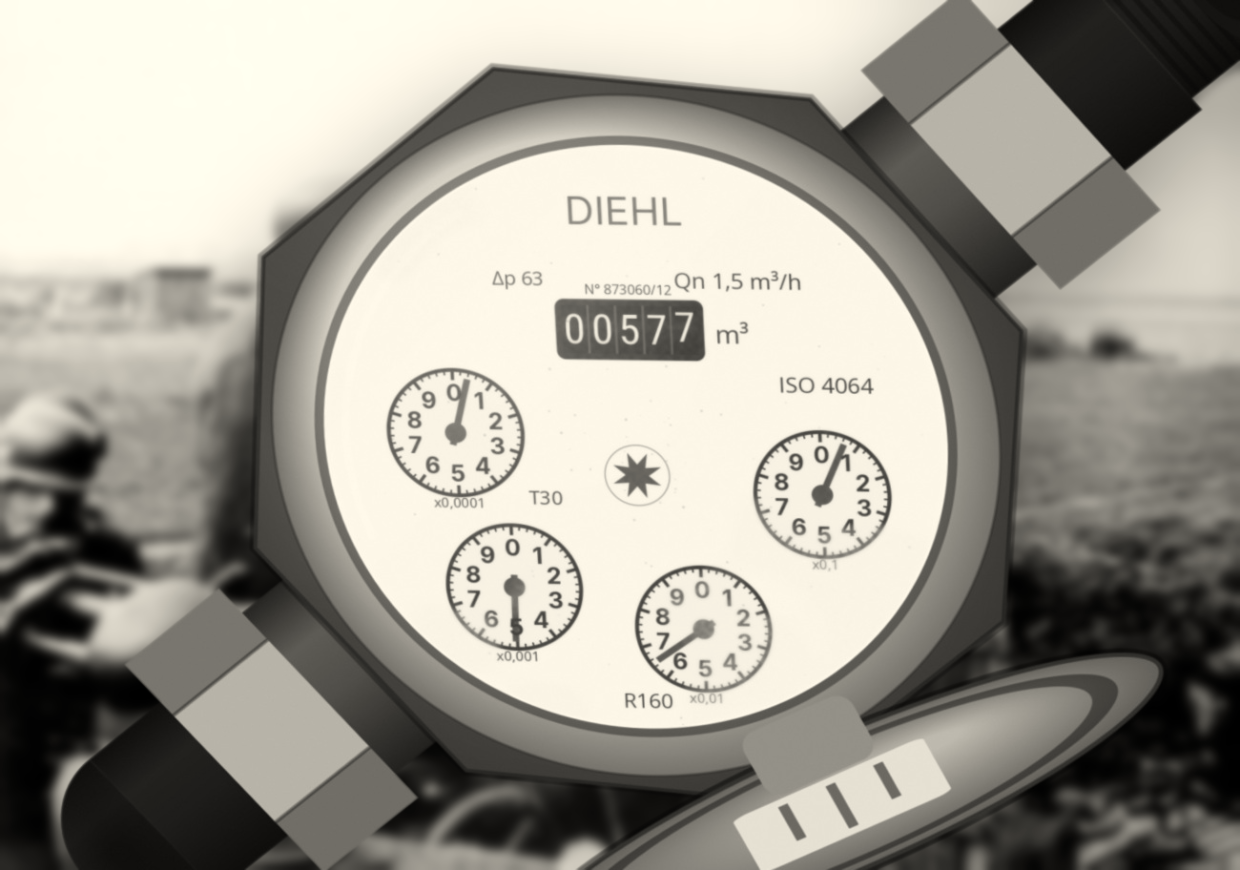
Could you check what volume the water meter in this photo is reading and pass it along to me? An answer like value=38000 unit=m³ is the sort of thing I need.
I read value=577.0650 unit=m³
